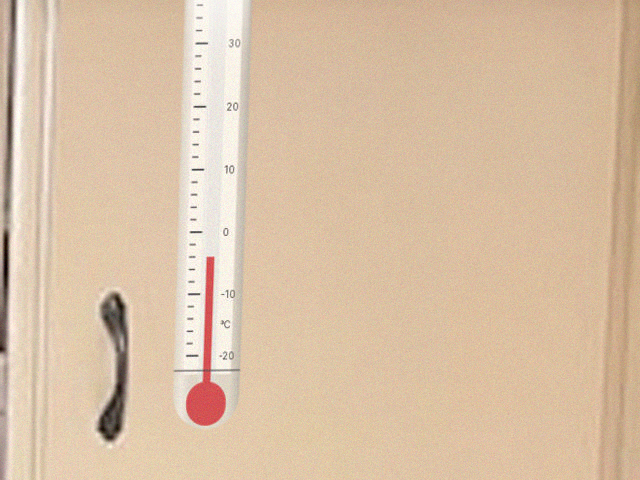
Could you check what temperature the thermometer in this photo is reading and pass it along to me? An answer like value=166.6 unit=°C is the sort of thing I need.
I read value=-4 unit=°C
